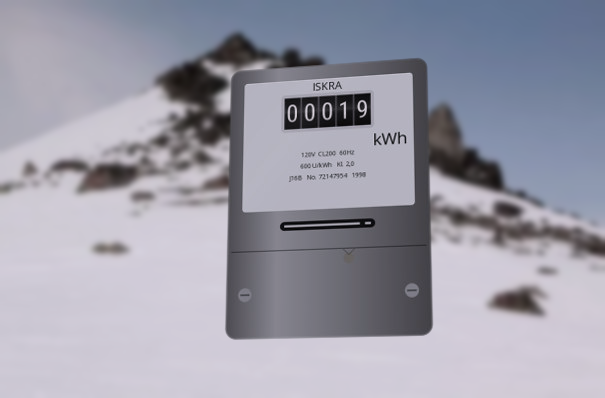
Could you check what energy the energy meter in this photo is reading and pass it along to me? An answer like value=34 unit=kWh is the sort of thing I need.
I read value=19 unit=kWh
